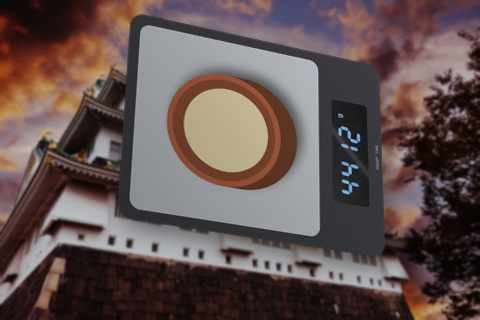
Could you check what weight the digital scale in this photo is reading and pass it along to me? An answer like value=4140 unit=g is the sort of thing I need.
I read value=4412 unit=g
